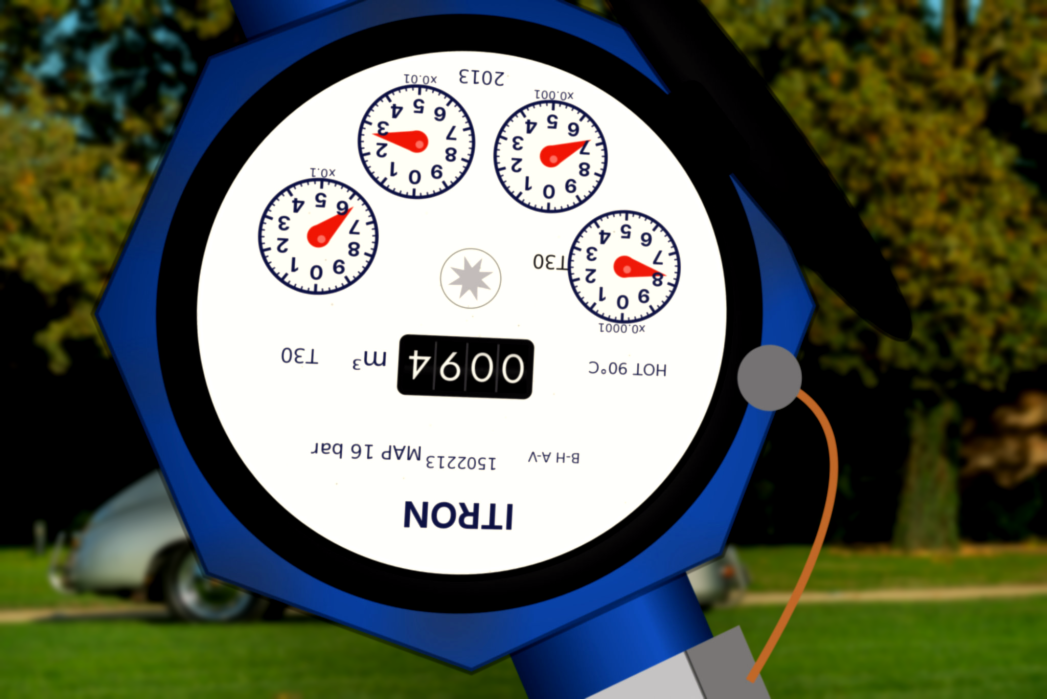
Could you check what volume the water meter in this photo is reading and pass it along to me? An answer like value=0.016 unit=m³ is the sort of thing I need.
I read value=94.6267 unit=m³
